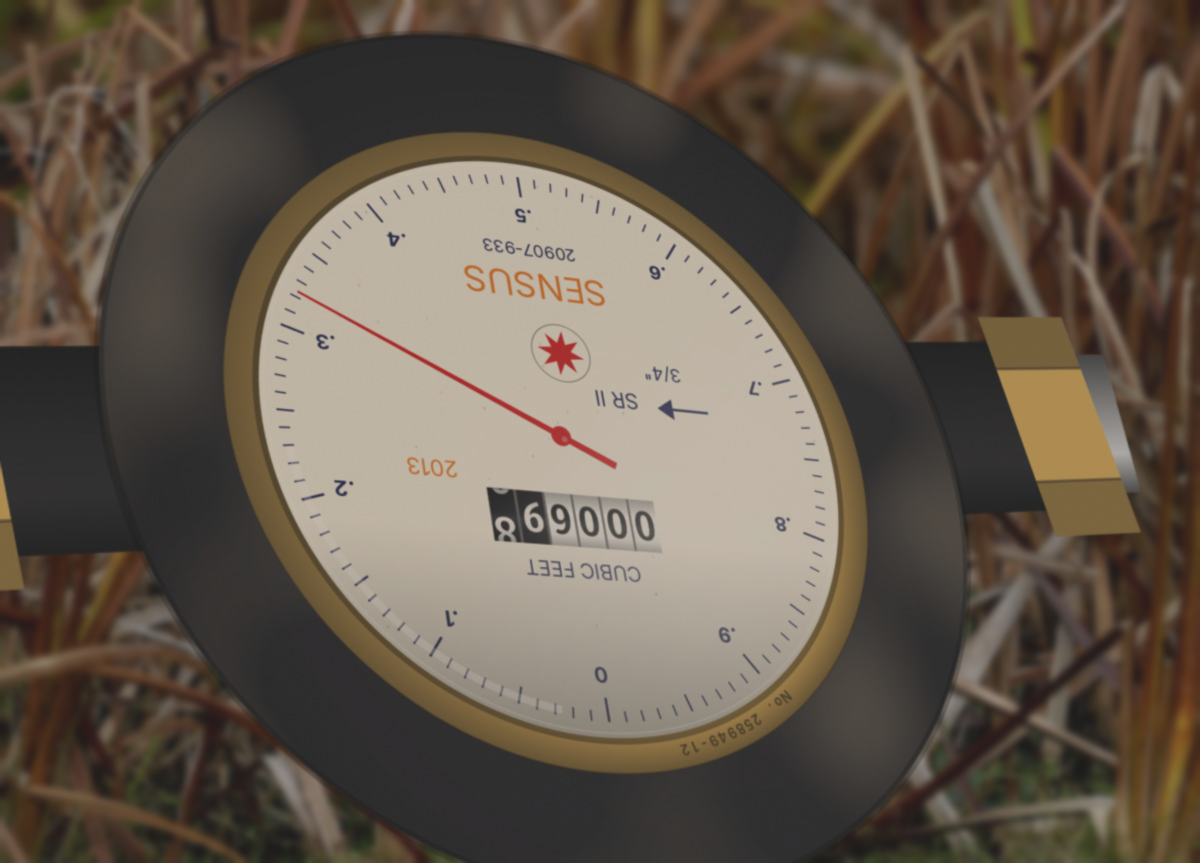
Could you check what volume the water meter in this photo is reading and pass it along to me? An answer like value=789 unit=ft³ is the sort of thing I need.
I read value=698.32 unit=ft³
